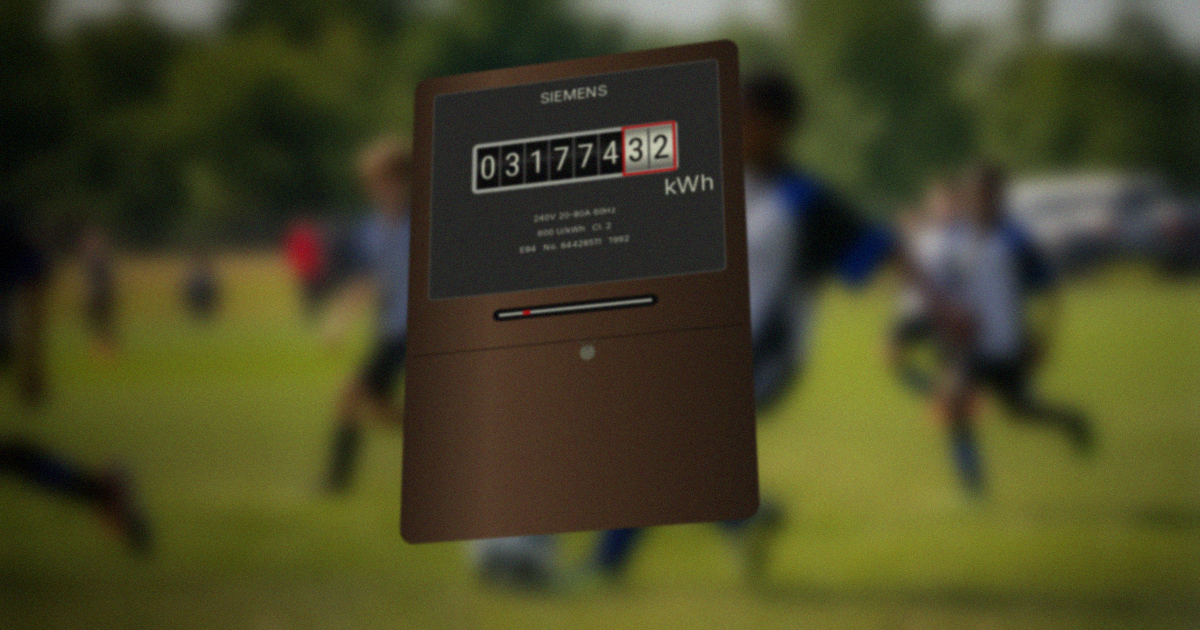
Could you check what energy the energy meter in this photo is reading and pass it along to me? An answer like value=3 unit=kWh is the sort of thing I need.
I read value=31774.32 unit=kWh
